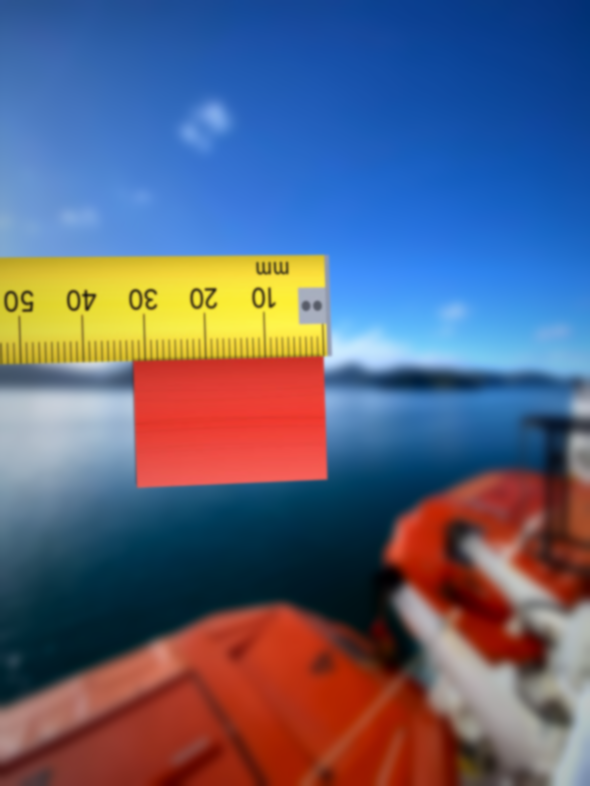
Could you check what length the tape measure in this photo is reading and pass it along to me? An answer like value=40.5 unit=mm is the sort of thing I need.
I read value=32 unit=mm
